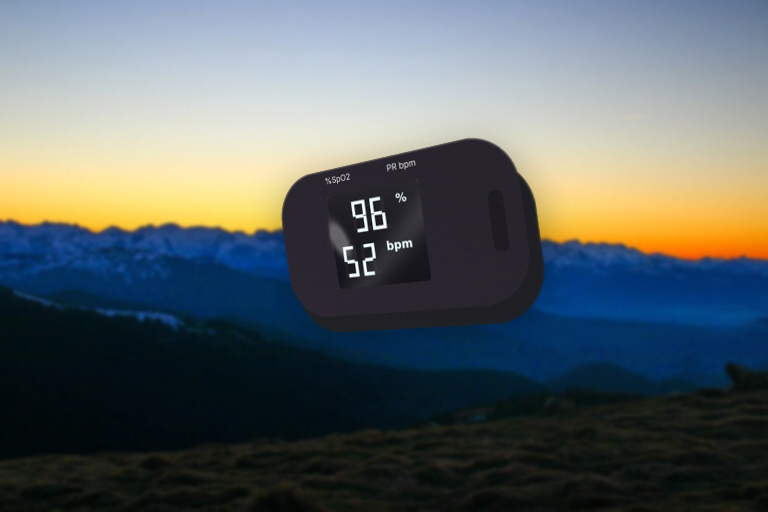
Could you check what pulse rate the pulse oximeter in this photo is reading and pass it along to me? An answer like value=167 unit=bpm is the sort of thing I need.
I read value=52 unit=bpm
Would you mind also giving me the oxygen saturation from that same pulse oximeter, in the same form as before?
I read value=96 unit=%
